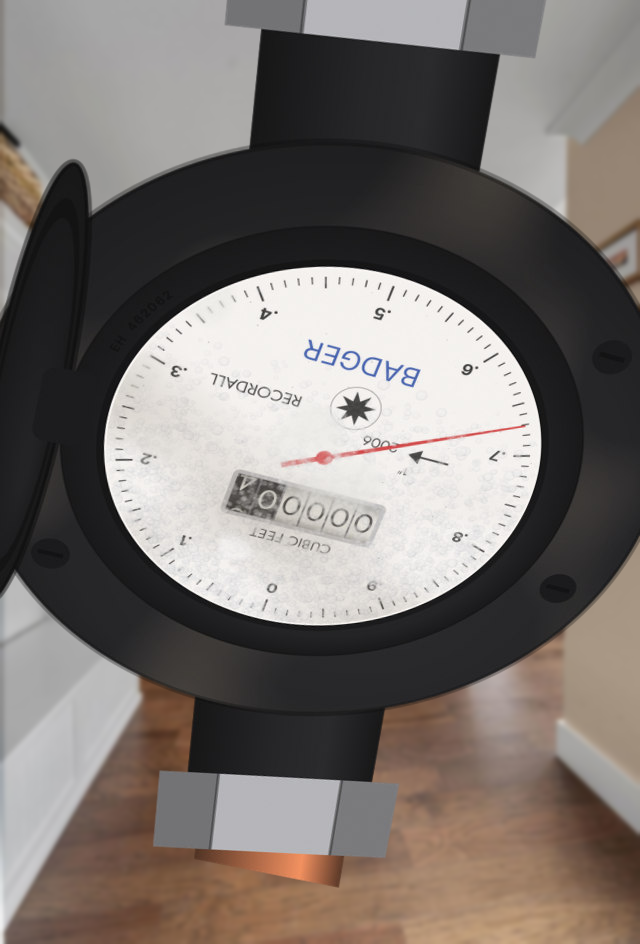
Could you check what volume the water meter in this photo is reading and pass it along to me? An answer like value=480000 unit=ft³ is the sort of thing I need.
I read value=3.67 unit=ft³
